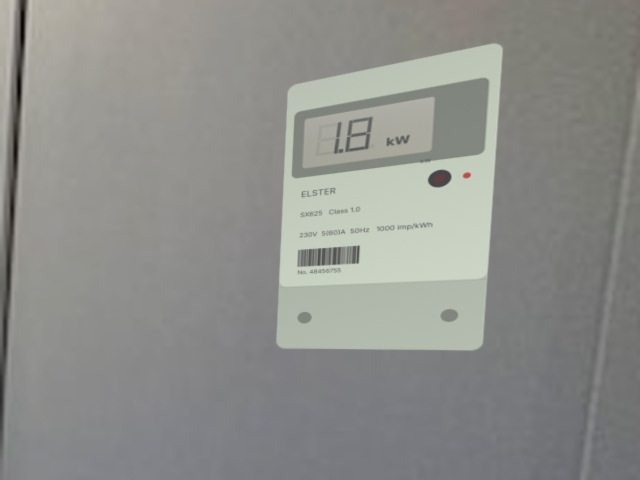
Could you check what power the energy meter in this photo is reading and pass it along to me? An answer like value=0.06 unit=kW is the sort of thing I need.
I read value=1.8 unit=kW
